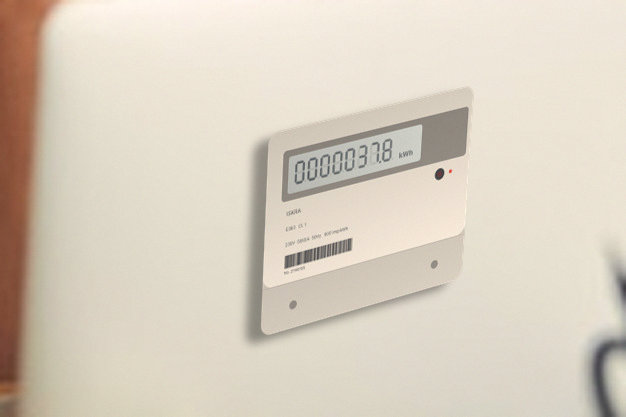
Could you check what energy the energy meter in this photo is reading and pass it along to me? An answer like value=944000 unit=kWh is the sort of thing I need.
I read value=37.8 unit=kWh
